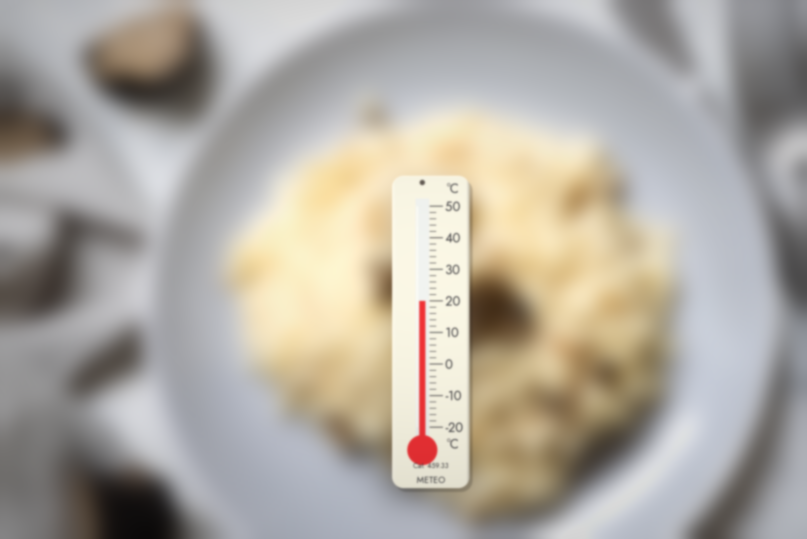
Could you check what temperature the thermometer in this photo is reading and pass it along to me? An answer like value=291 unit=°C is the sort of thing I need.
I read value=20 unit=°C
